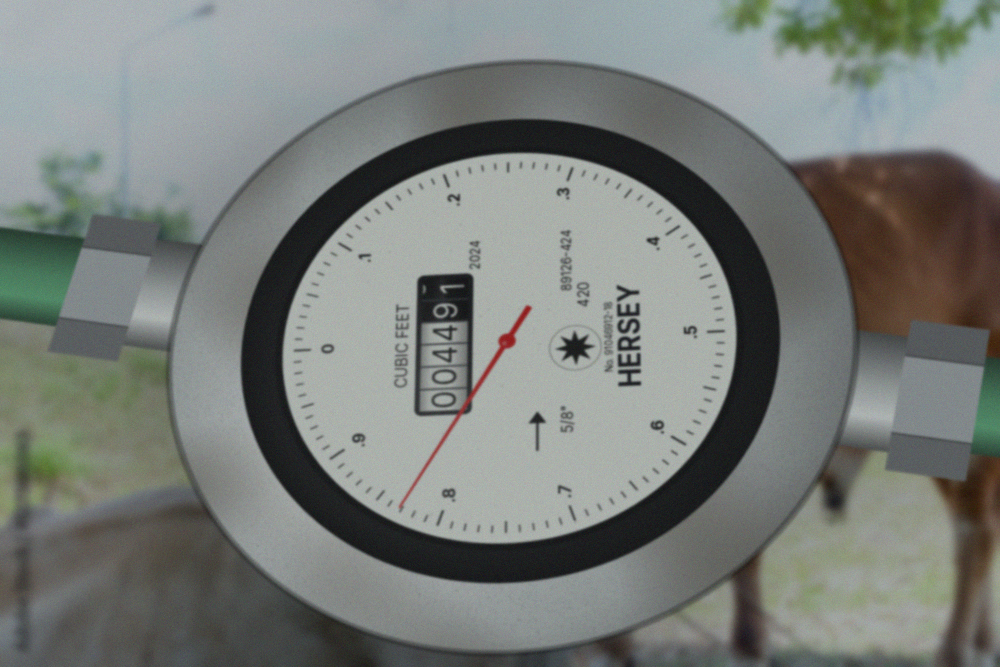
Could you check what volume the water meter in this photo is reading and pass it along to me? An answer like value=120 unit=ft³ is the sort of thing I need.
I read value=4490.83 unit=ft³
